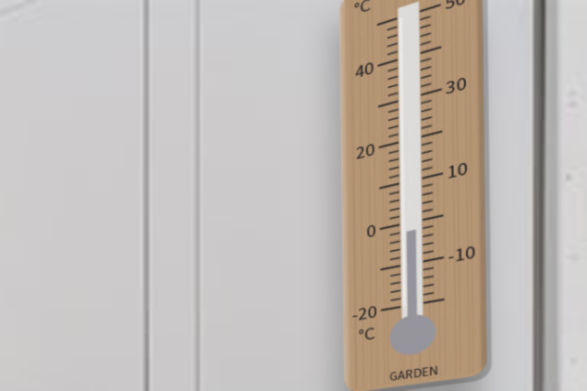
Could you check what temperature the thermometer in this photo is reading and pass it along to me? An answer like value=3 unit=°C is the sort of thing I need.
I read value=-2 unit=°C
